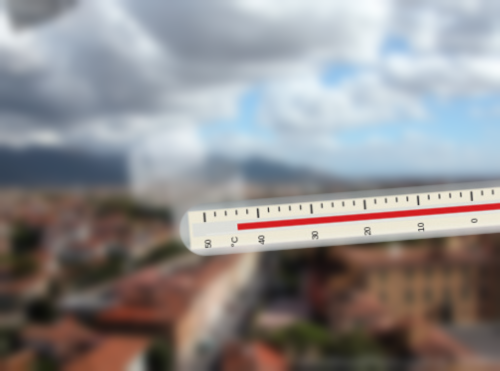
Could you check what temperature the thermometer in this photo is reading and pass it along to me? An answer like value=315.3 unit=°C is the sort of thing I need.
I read value=44 unit=°C
